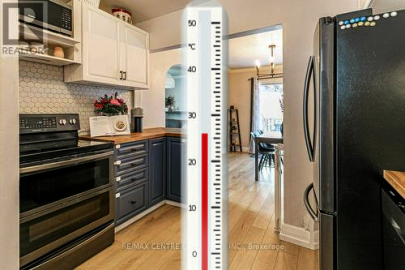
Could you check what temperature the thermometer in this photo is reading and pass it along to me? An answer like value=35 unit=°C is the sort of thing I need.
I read value=26 unit=°C
